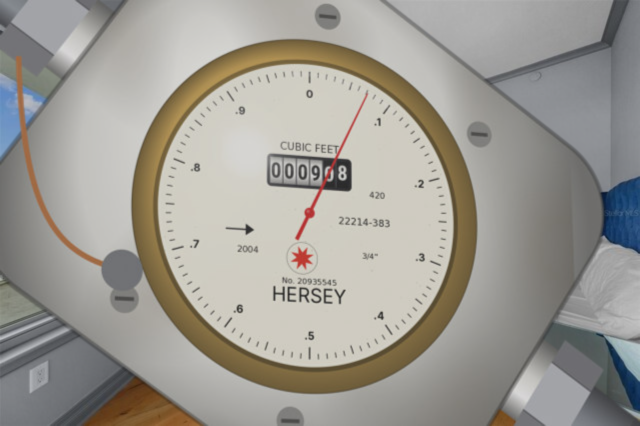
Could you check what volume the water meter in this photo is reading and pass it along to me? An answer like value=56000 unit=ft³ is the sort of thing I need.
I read value=908.07 unit=ft³
